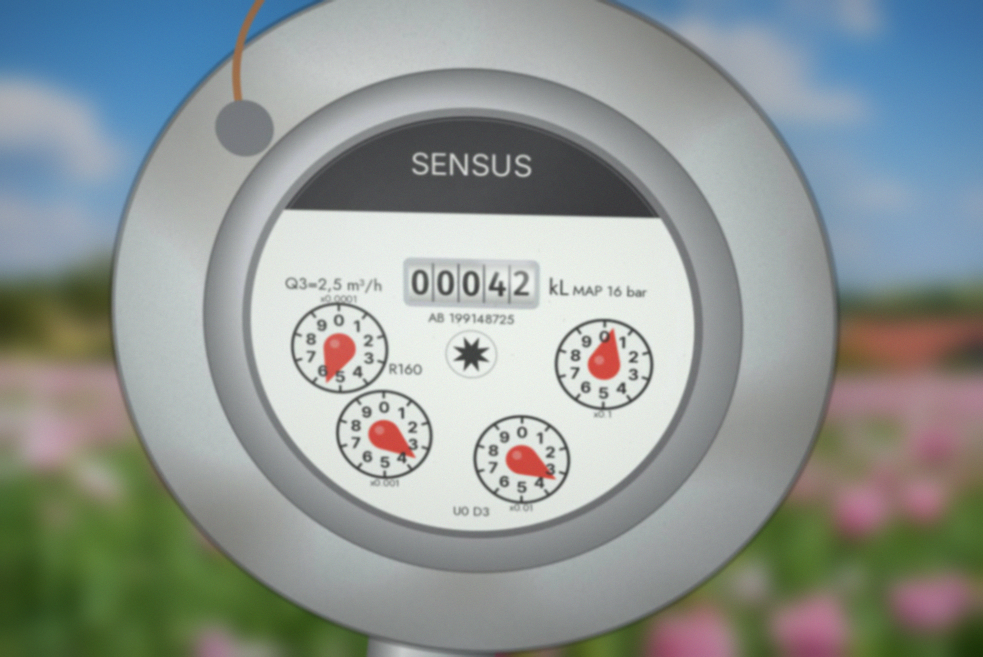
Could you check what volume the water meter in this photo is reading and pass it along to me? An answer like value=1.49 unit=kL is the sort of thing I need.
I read value=42.0335 unit=kL
